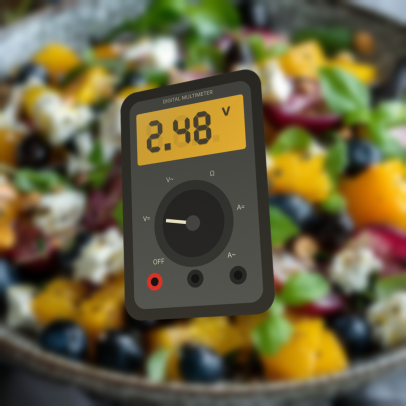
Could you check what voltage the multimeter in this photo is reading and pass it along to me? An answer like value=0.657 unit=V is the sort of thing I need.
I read value=2.48 unit=V
